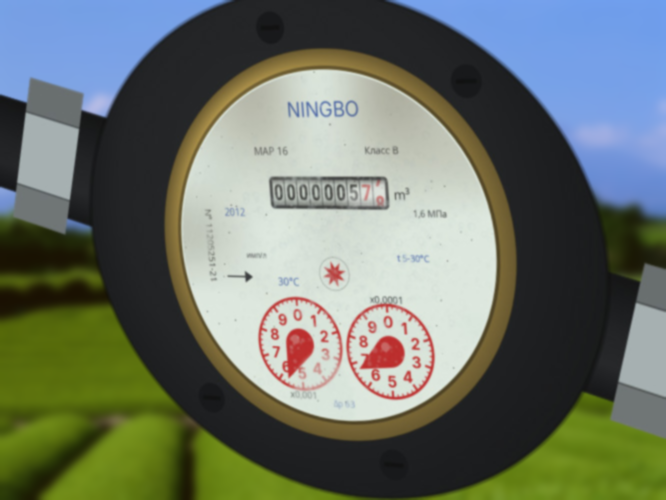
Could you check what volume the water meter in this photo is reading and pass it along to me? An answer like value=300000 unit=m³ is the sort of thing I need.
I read value=5.7756 unit=m³
